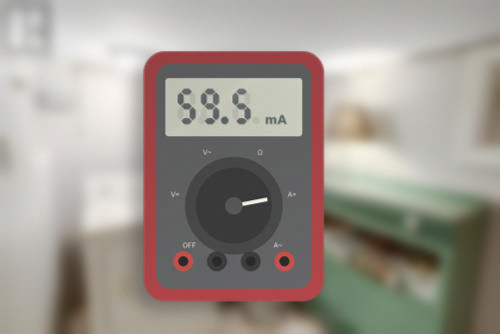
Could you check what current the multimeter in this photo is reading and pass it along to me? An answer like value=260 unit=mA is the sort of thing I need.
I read value=59.5 unit=mA
